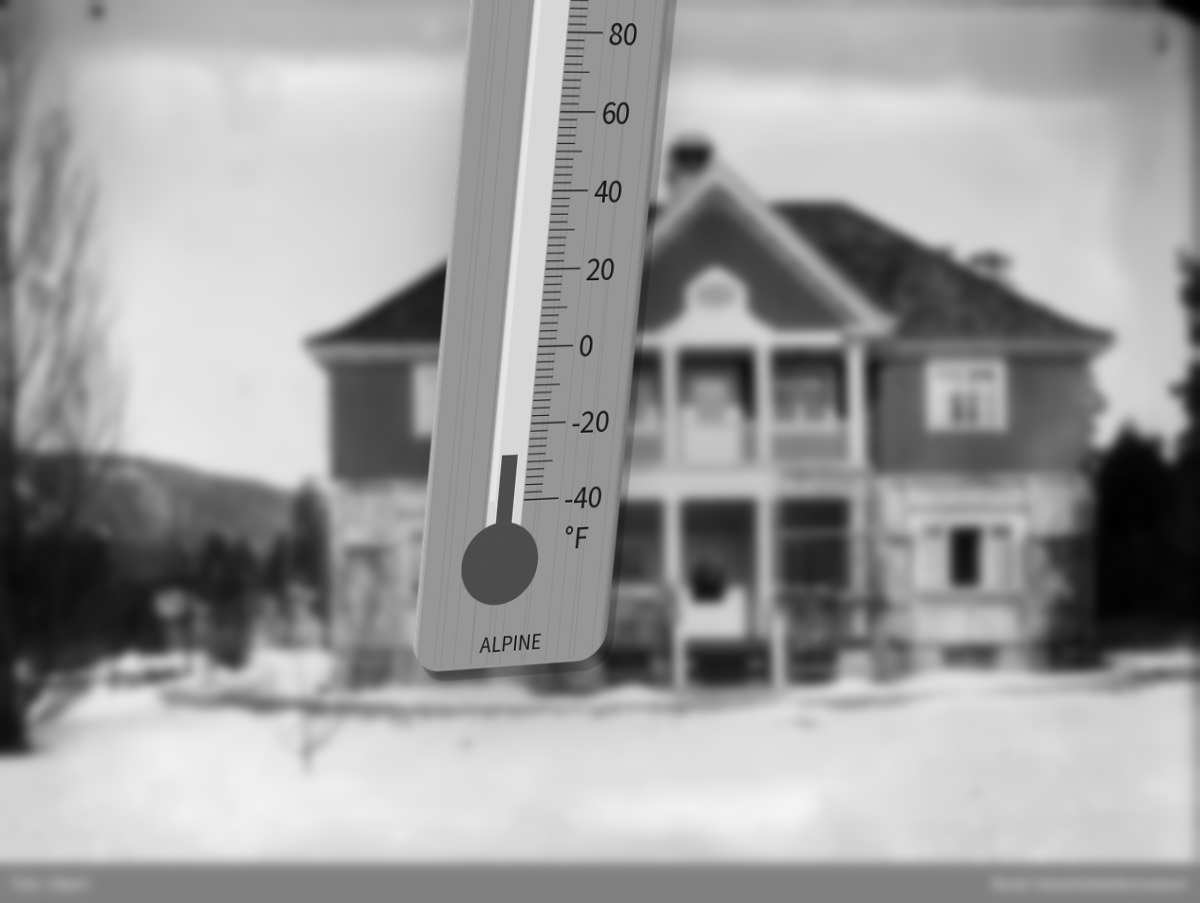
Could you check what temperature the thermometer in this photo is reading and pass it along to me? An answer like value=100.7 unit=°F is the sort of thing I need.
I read value=-28 unit=°F
